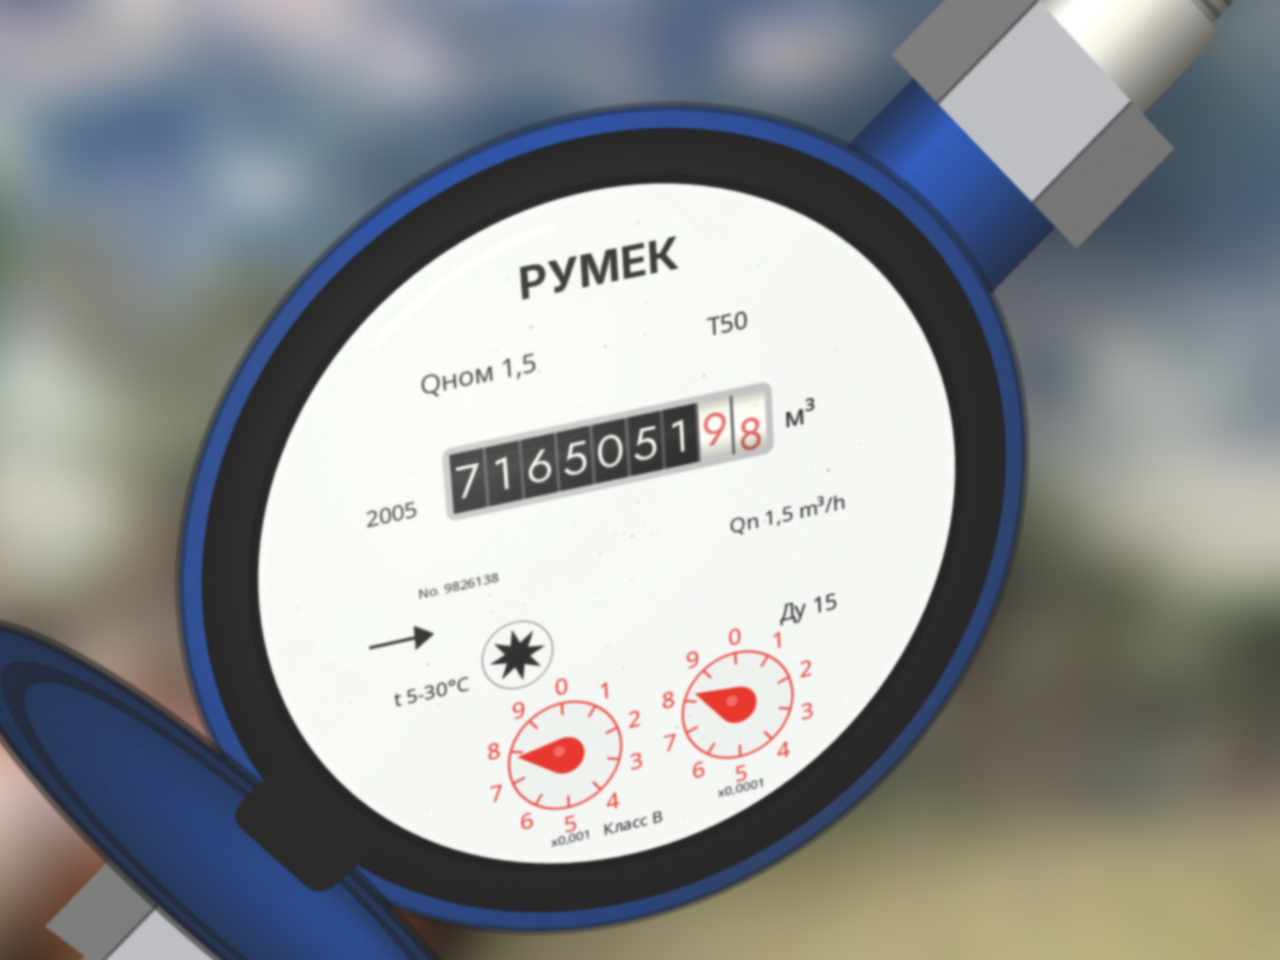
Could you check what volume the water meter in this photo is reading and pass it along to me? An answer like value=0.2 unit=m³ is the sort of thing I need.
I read value=7165051.9778 unit=m³
